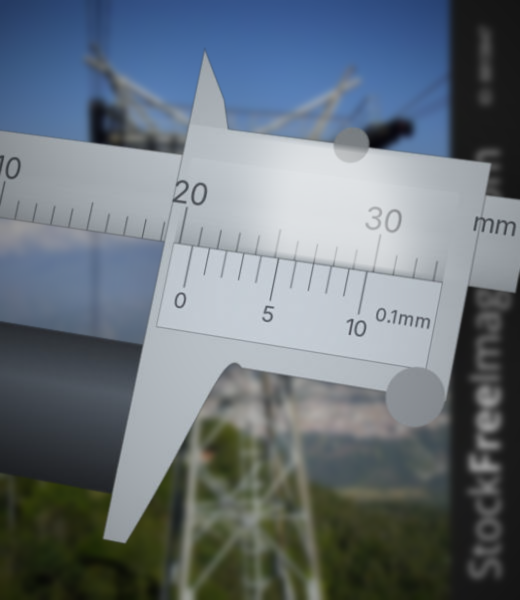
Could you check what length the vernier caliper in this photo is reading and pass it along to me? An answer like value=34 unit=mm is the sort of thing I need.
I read value=20.7 unit=mm
